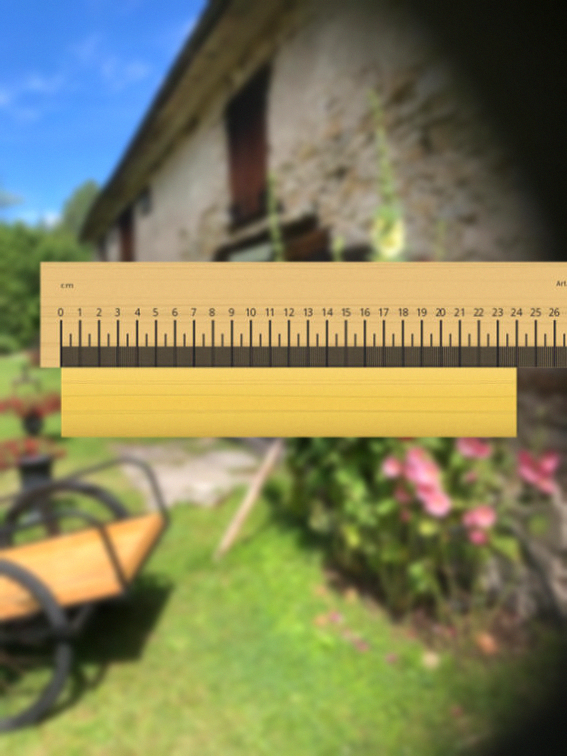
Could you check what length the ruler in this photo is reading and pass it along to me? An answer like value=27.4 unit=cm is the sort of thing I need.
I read value=24 unit=cm
